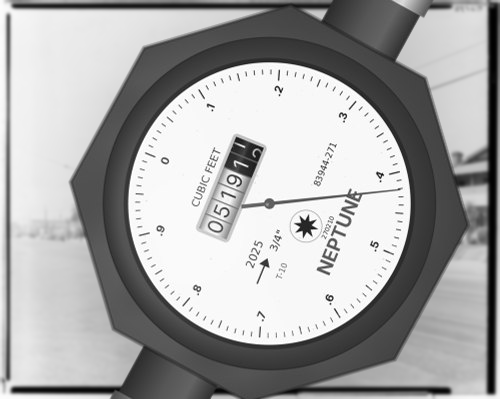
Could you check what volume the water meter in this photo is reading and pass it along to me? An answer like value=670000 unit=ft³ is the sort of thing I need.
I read value=51911.42 unit=ft³
